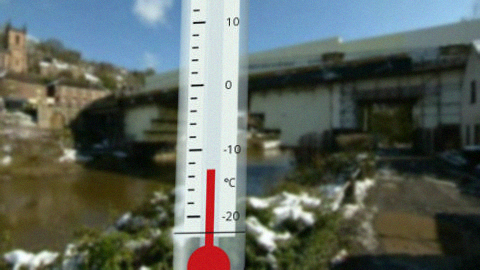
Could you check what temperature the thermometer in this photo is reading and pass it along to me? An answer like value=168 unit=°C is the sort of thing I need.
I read value=-13 unit=°C
